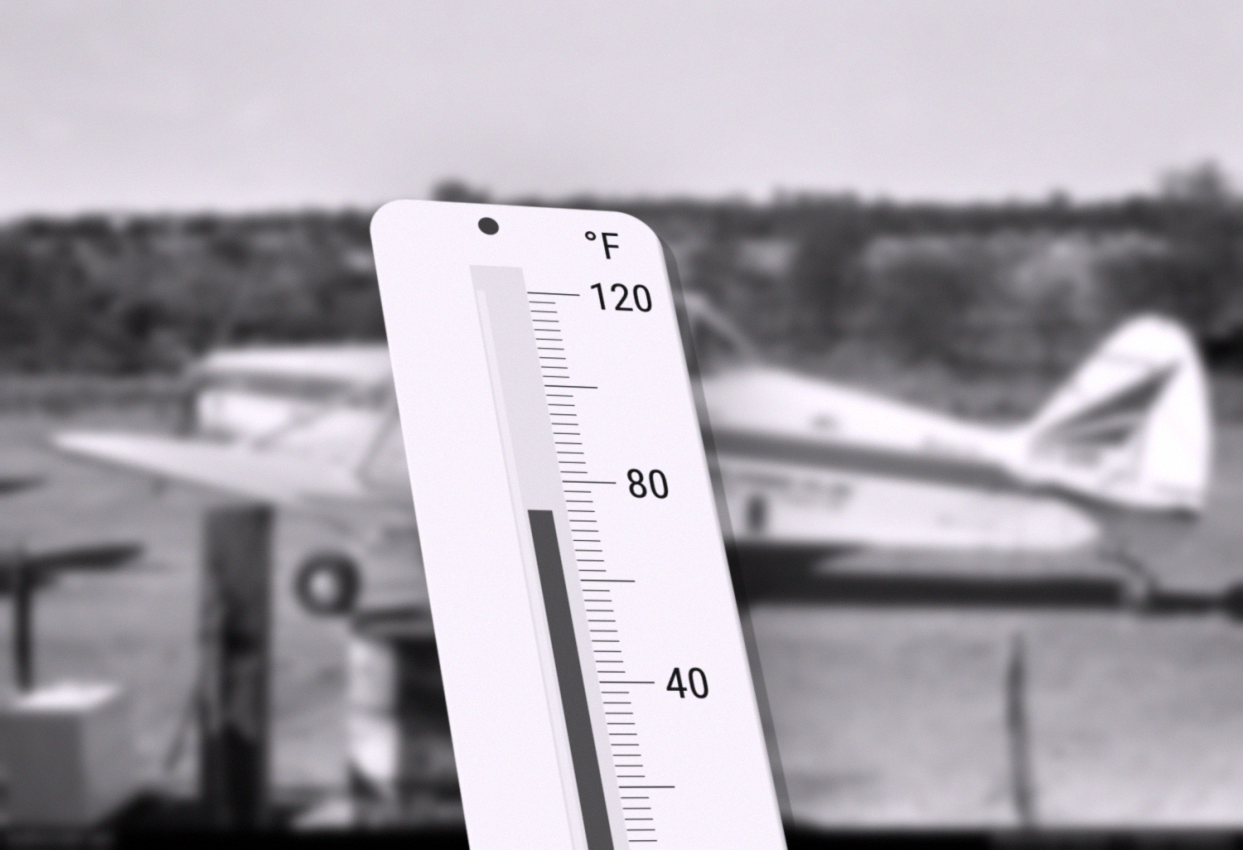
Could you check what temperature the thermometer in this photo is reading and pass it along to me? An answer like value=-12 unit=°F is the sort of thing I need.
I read value=74 unit=°F
